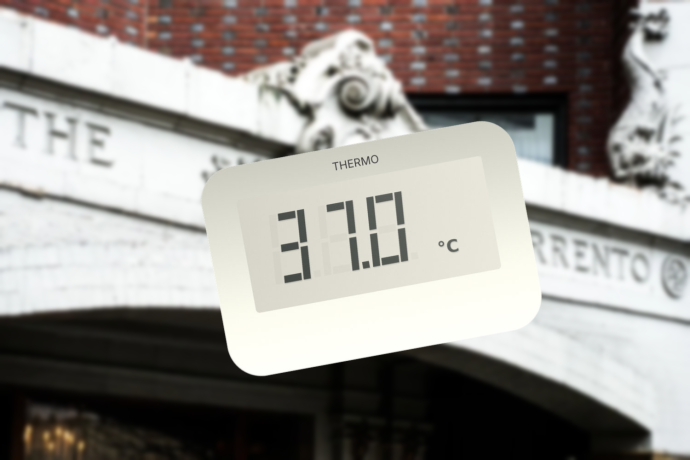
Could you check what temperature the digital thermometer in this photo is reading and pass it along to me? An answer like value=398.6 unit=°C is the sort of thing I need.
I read value=37.0 unit=°C
